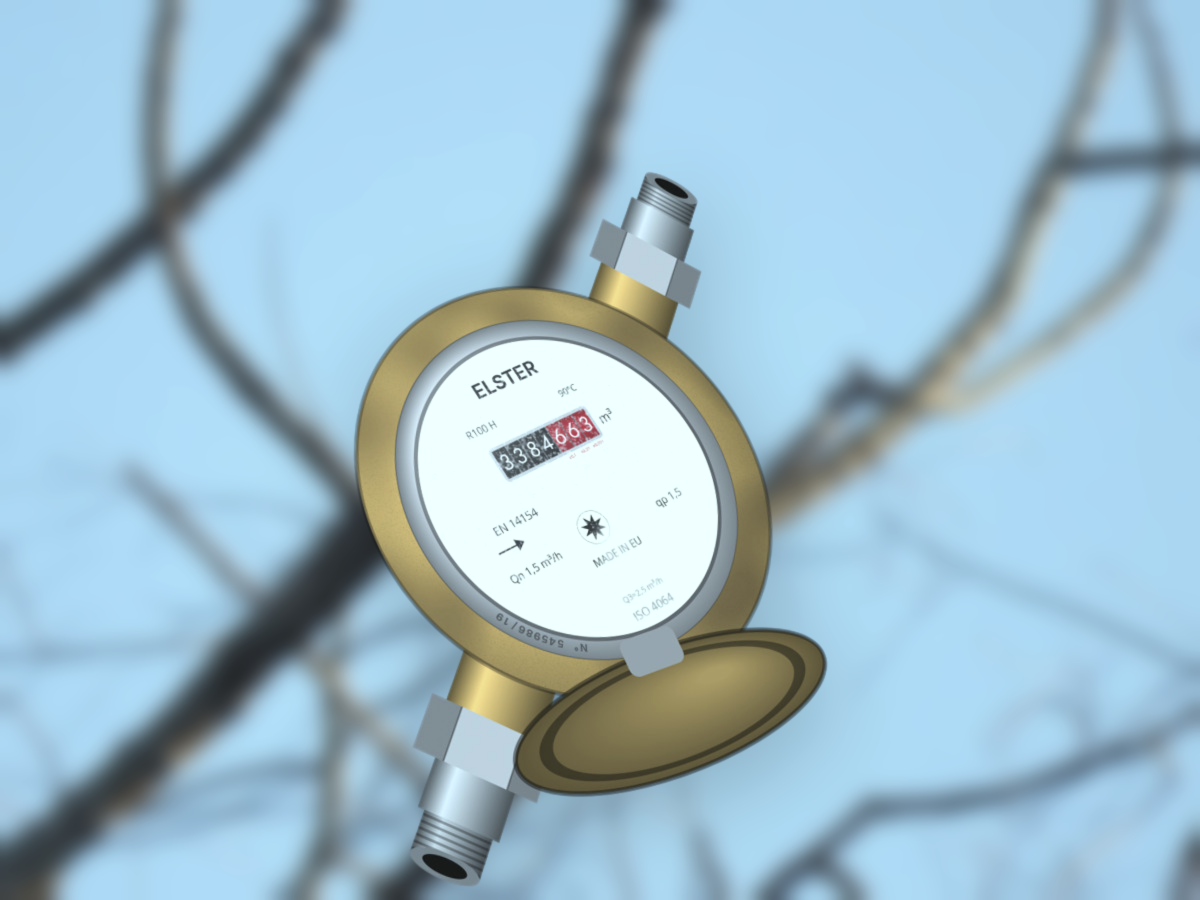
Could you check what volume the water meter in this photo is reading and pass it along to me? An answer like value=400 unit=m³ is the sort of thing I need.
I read value=3384.663 unit=m³
